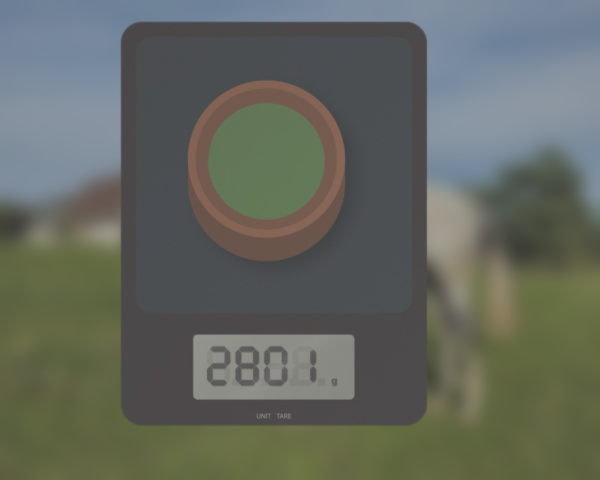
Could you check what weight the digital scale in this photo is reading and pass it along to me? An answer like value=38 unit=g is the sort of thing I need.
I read value=2801 unit=g
